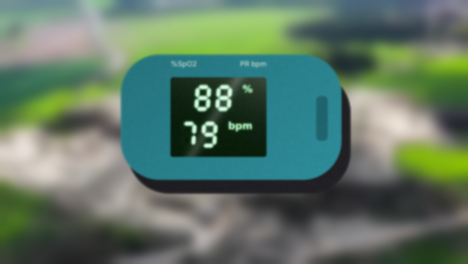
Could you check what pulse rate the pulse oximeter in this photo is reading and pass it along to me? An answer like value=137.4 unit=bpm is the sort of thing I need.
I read value=79 unit=bpm
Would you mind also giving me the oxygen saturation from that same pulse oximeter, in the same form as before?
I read value=88 unit=%
